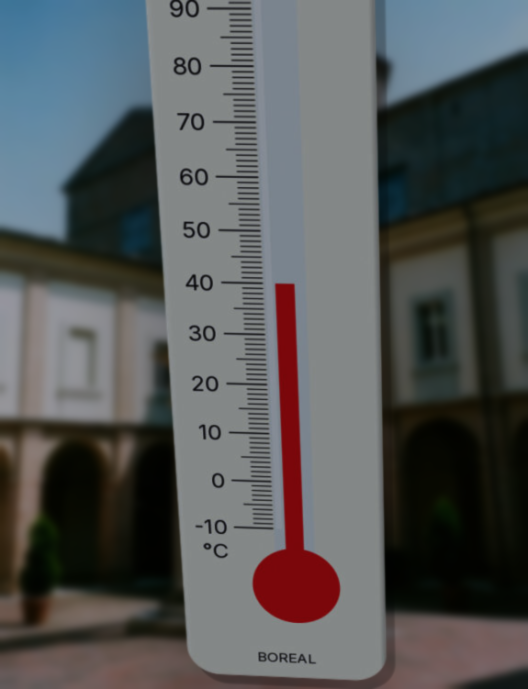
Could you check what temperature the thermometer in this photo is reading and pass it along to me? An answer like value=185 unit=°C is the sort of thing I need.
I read value=40 unit=°C
